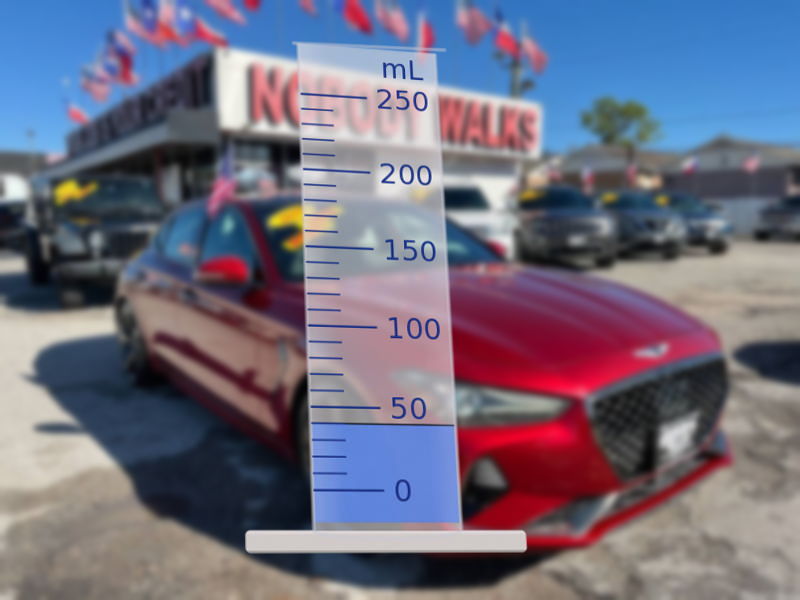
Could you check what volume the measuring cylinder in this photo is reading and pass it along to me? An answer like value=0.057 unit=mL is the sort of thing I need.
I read value=40 unit=mL
